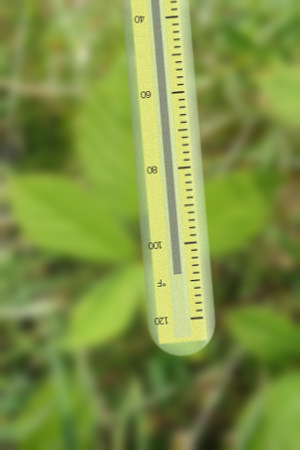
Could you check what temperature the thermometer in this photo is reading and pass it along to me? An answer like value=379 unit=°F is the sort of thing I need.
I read value=108 unit=°F
